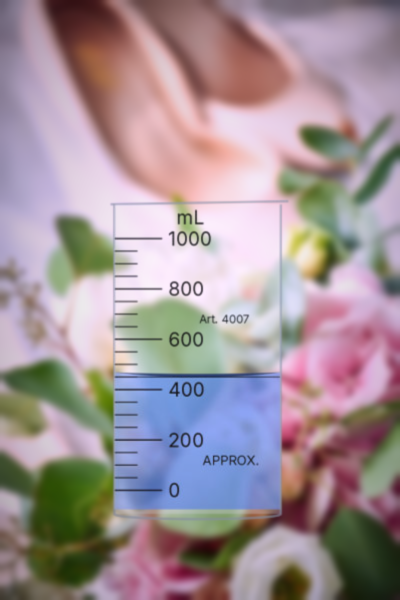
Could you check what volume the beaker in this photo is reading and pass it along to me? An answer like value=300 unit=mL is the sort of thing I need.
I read value=450 unit=mL
